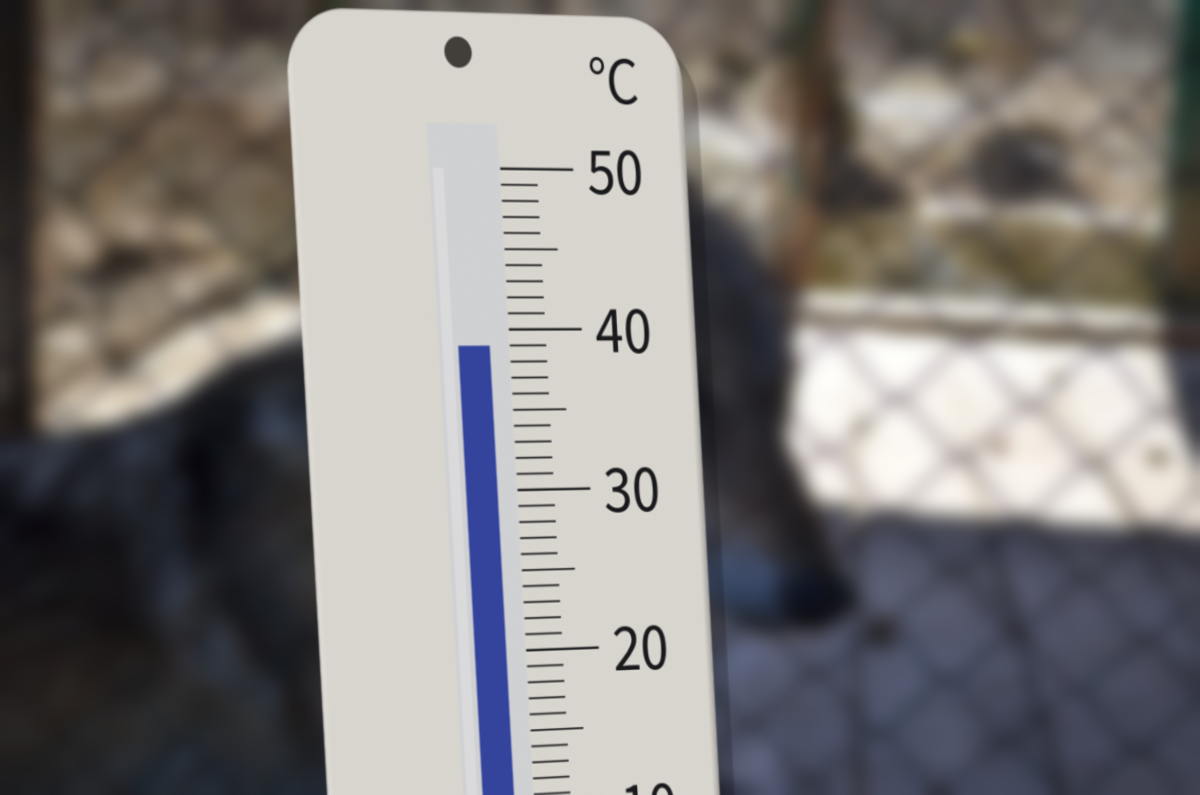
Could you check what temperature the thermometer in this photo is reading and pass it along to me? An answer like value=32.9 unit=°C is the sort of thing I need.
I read value=39 unit=°C
